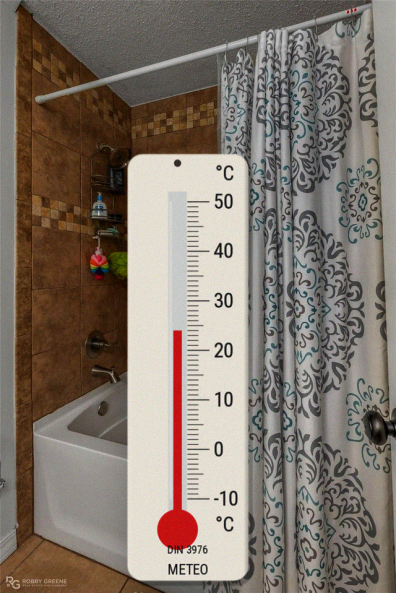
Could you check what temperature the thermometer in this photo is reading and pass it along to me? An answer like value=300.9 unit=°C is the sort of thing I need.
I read value=24 unit=°C
